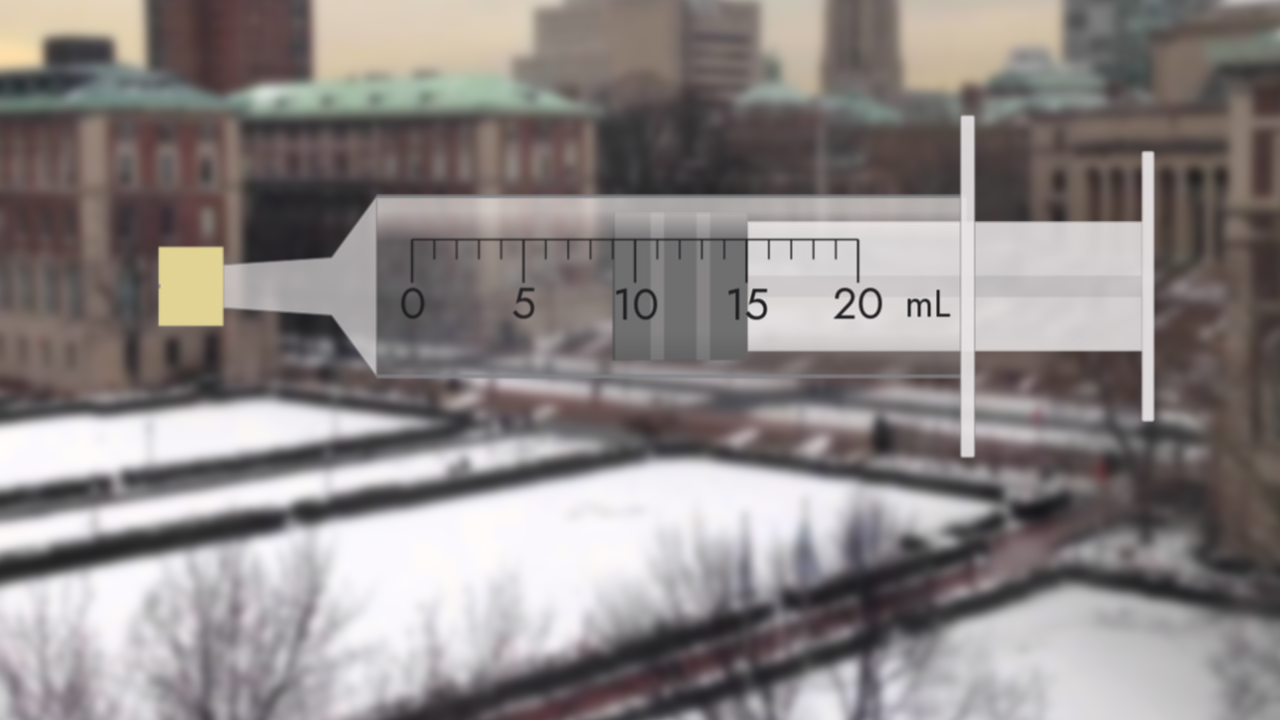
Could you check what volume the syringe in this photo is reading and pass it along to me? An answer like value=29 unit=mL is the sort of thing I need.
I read value=9 unit=mL
